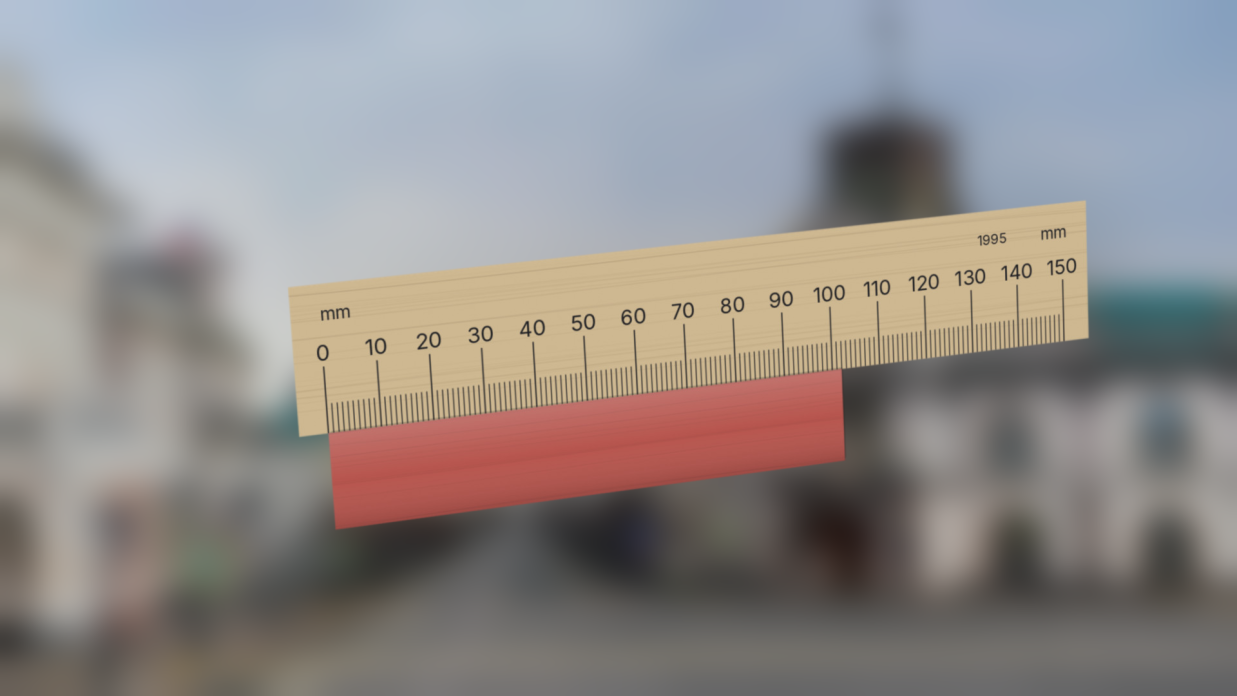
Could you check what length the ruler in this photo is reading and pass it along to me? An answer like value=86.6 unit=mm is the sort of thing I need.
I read value=102 unit=mm
